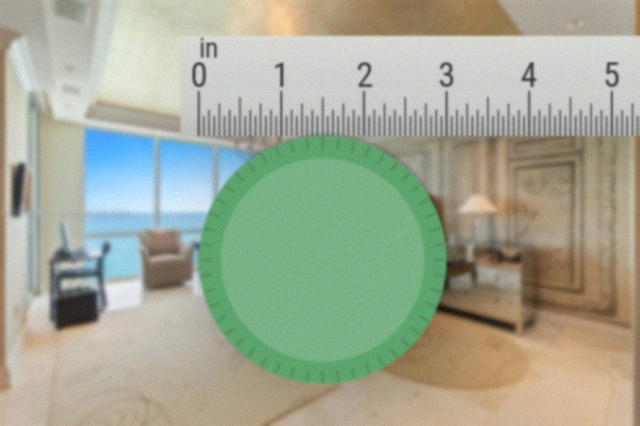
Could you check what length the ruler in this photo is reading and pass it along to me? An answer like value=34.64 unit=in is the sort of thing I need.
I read value=3 unit=in
